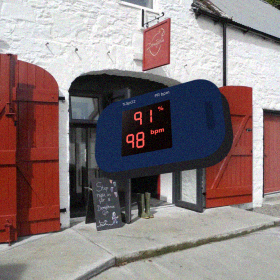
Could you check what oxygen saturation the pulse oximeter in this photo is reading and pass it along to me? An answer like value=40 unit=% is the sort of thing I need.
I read value=91 unit=%
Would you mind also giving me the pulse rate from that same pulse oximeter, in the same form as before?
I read value=98 unit=bpm
